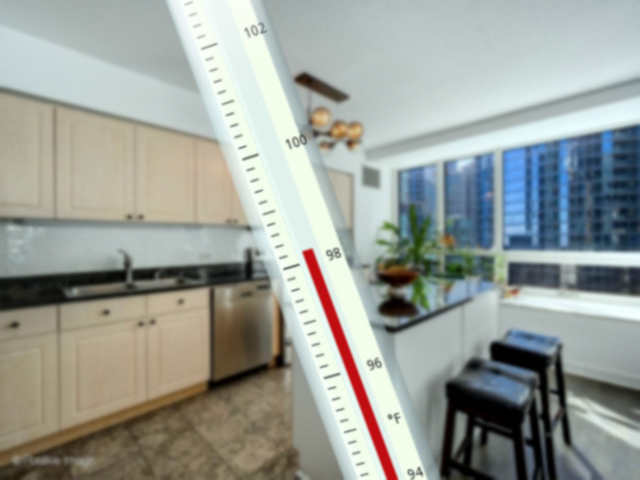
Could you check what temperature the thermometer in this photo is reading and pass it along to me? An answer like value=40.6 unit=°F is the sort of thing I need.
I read value=98.2 unit=°F
